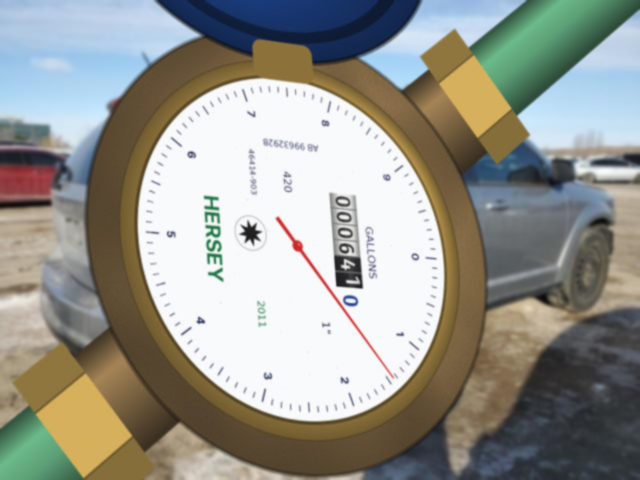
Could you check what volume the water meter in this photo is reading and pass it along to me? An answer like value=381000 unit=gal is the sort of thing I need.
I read value=6411.4 unit=gal
